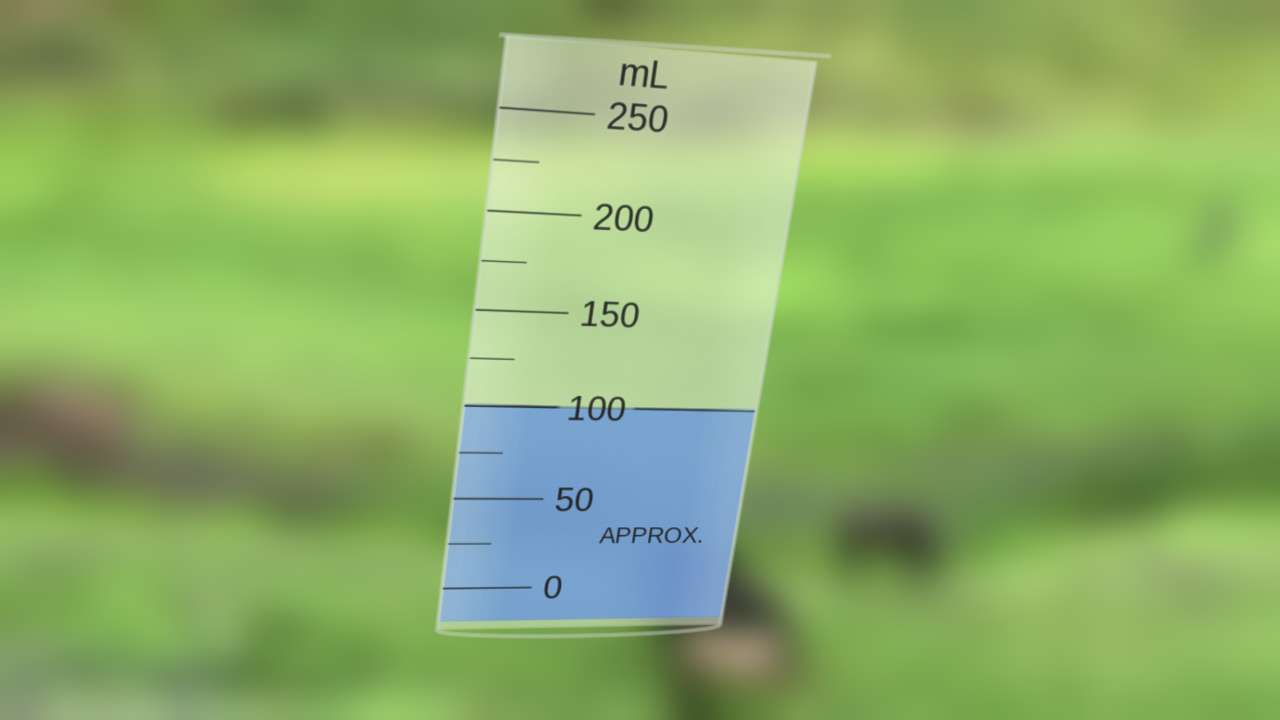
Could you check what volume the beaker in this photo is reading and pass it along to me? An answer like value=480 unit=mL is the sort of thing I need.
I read value=100 unit=mL
